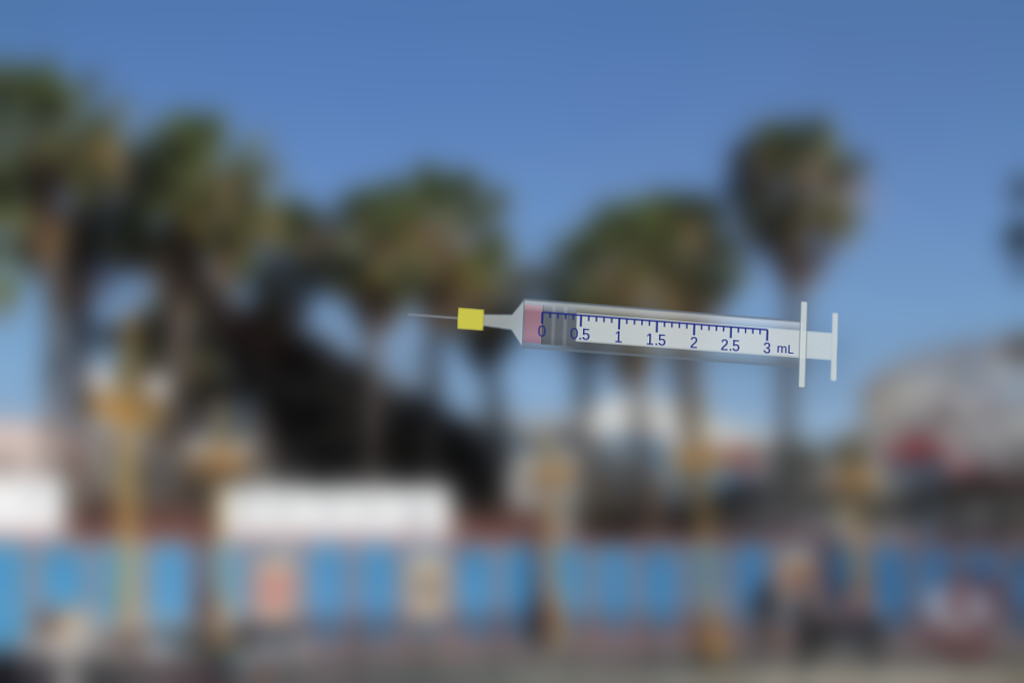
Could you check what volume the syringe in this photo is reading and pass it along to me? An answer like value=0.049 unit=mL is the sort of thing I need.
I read value=0 unit=mL
